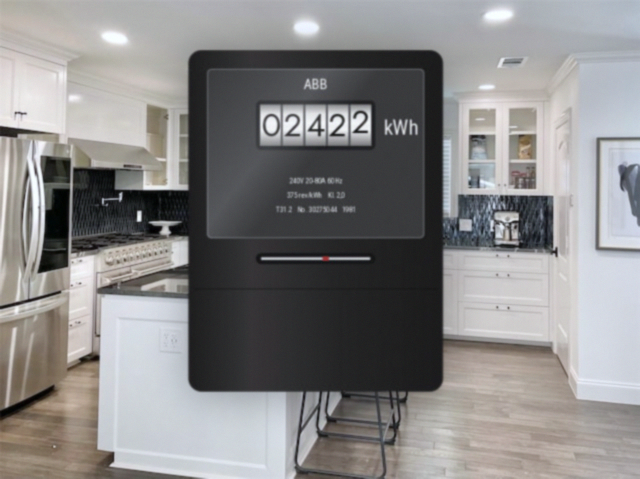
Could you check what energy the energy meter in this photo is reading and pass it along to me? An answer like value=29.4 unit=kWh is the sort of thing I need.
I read value=2422 unit=kWh
